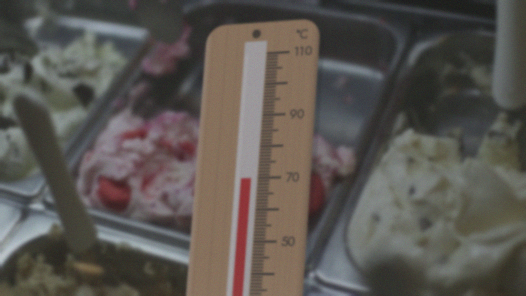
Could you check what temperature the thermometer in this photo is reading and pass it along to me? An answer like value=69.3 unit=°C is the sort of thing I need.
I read value=70 unit=°C
